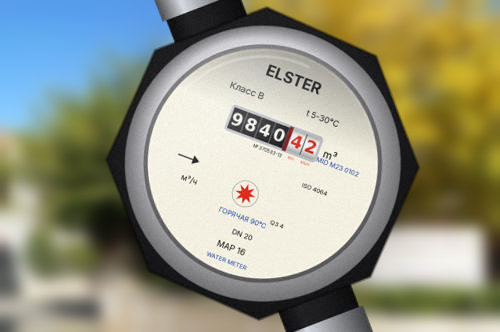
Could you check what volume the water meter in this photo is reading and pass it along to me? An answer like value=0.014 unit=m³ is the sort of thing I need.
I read value=9840.42 unit=m³
